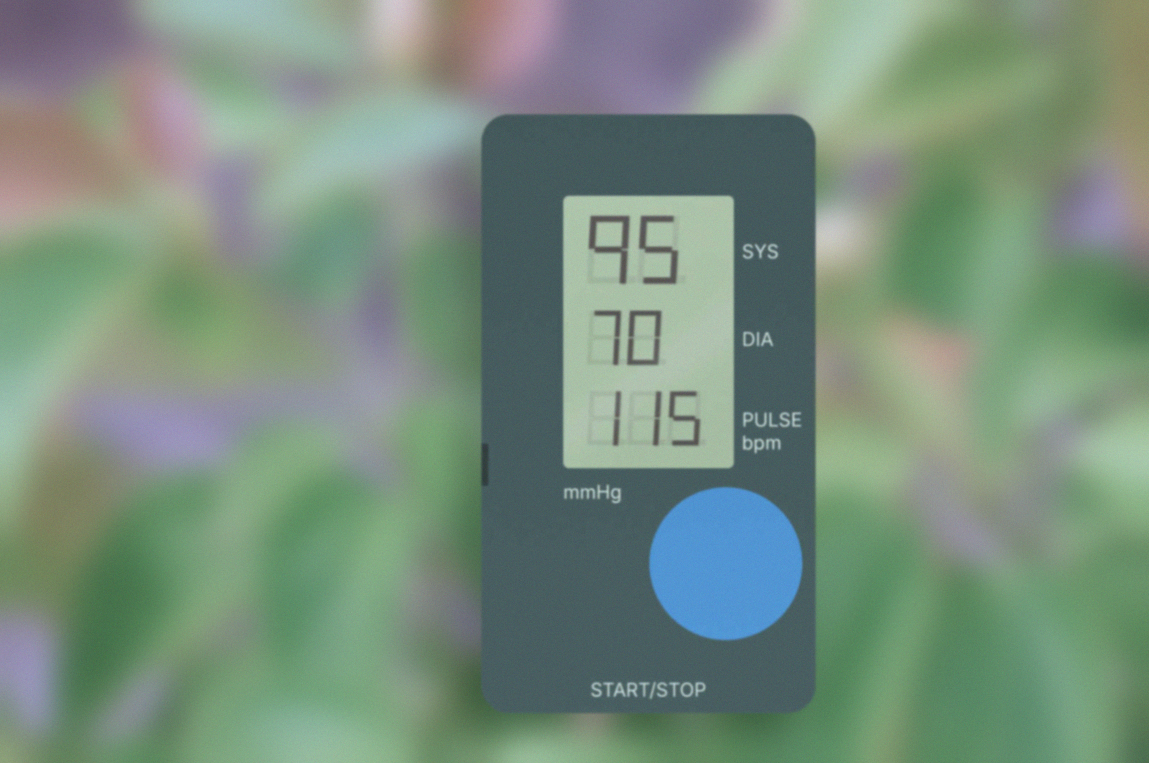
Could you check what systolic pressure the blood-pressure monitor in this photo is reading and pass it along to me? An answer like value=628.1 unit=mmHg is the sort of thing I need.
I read value=95 unit=mmHg
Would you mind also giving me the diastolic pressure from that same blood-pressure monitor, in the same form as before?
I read value=70 unit=mmHg
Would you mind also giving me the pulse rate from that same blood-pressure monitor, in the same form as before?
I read value=115 unit=bpm
